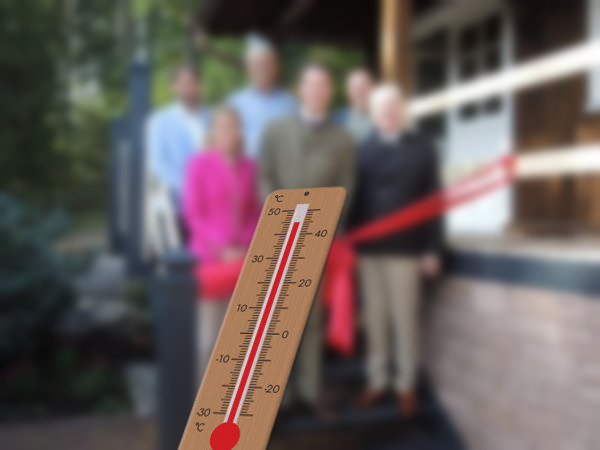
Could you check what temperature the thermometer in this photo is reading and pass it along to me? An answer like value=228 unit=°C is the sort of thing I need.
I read value=45 unit=°C
